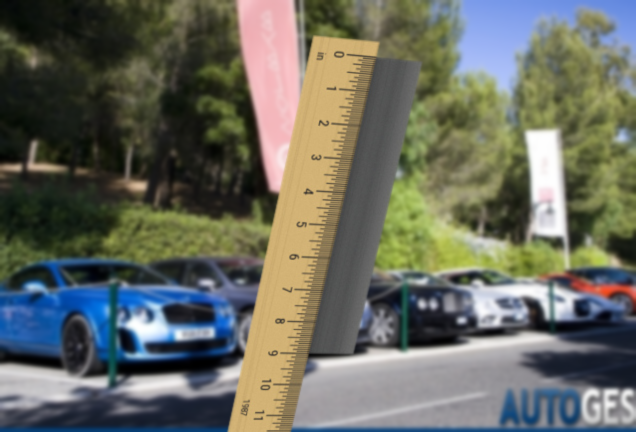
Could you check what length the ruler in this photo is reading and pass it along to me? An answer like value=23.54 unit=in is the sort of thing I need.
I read value=9 unit=in
